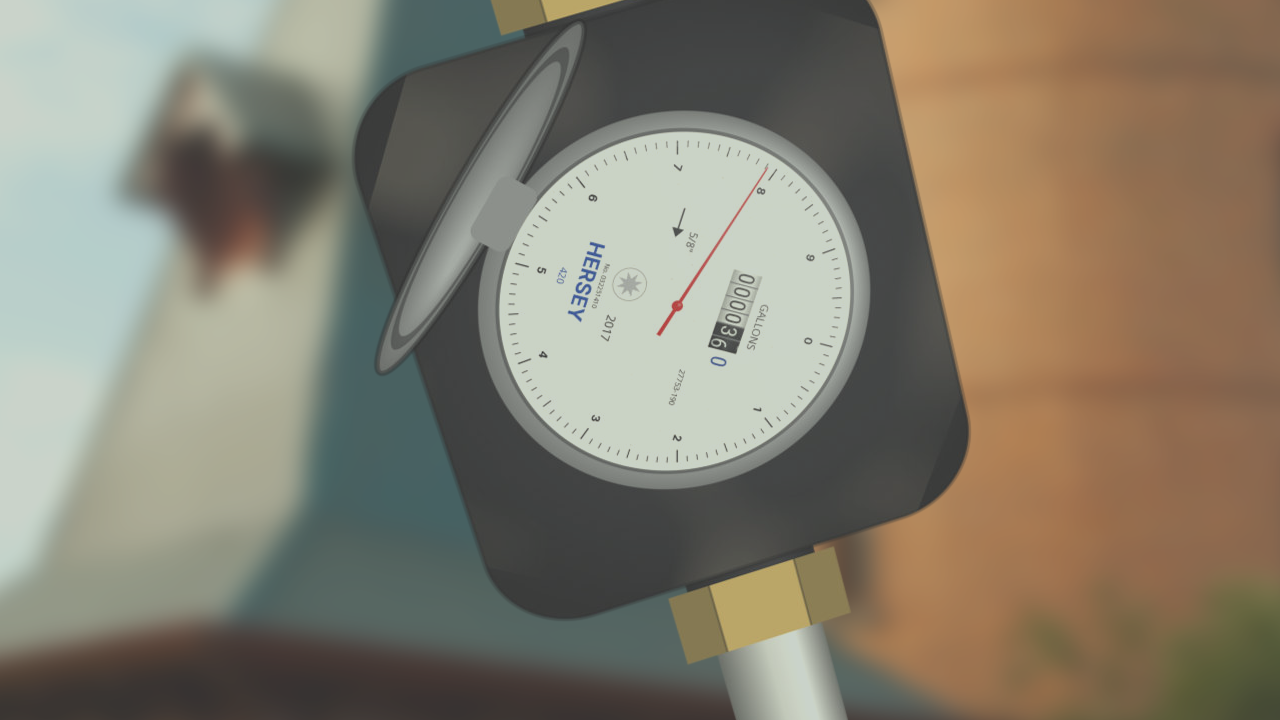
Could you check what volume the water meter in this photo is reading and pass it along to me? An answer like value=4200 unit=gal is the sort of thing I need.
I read value=357.9 unit=gal
